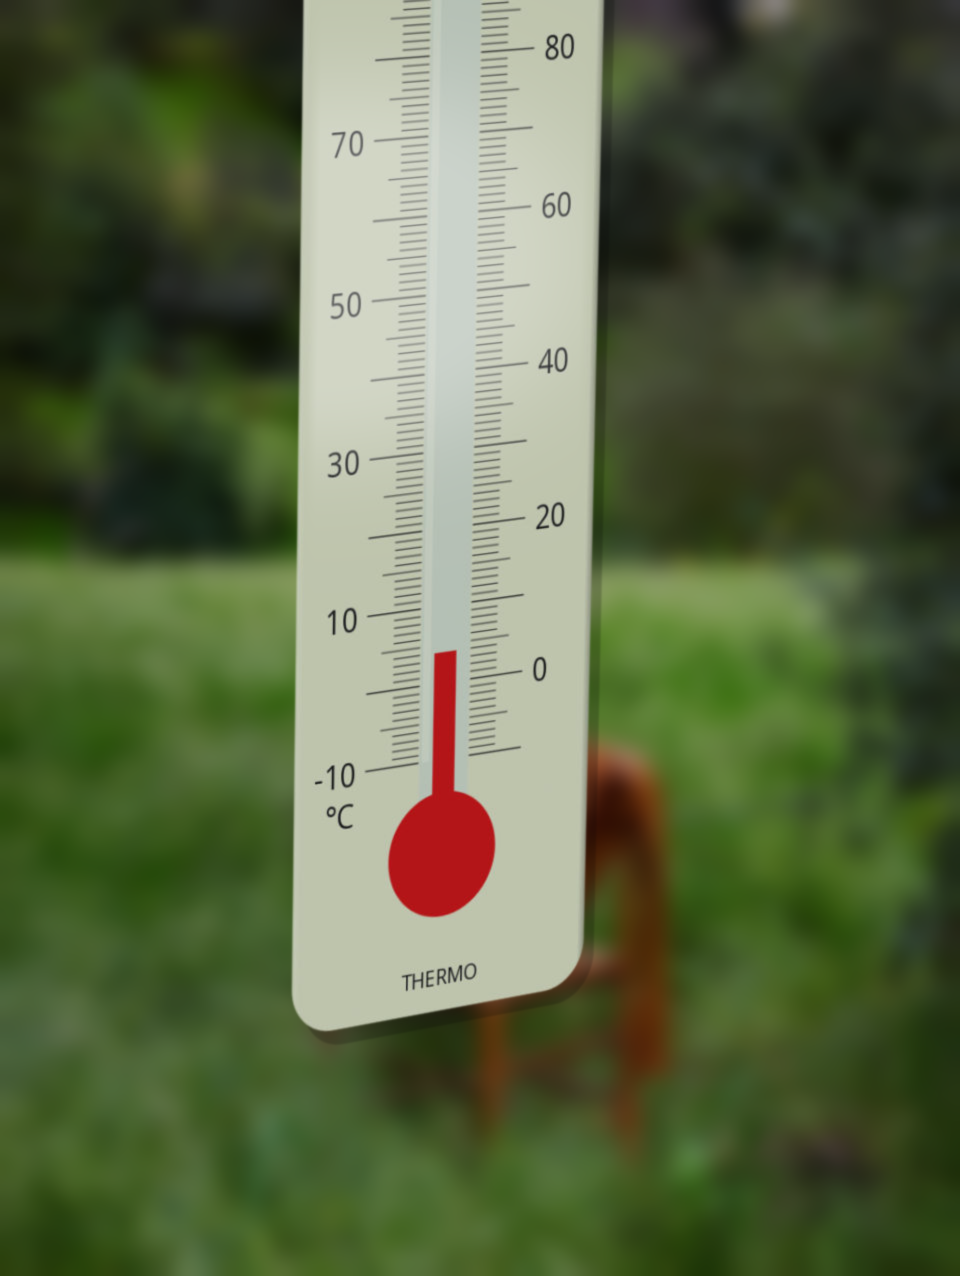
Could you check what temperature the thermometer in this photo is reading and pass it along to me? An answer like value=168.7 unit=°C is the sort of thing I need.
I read value=4 unit=°C
